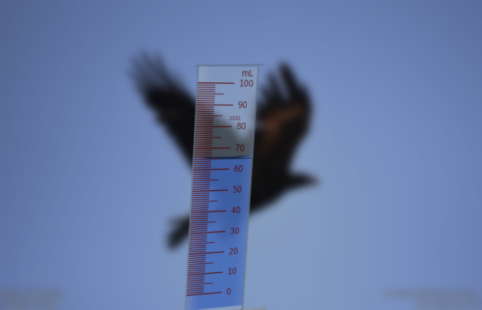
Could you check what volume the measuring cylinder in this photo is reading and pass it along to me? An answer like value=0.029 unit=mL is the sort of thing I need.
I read value=65 unit=mL
